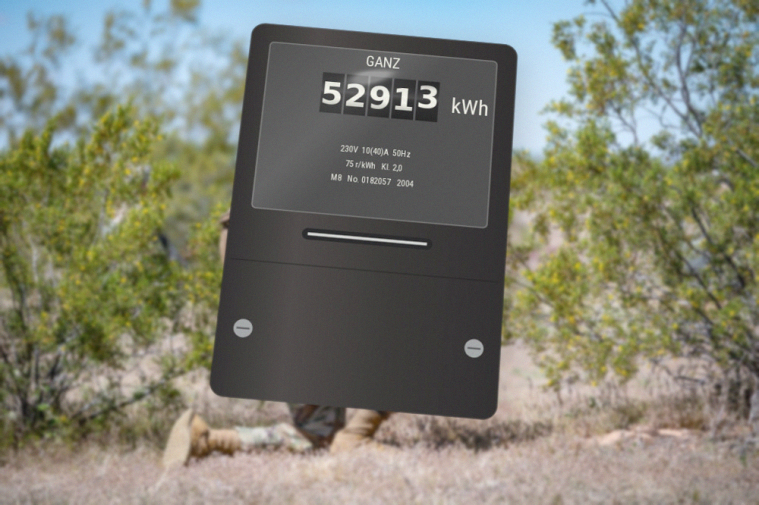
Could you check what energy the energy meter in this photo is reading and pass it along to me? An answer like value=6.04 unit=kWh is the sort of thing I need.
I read value=52913 unit=kWh
